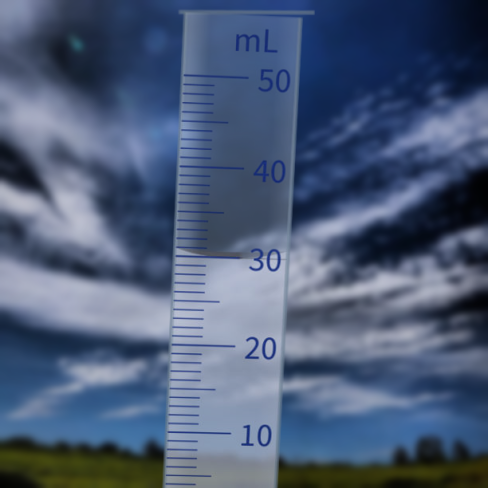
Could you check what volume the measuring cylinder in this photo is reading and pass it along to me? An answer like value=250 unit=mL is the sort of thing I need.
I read value=30 unit=mL
